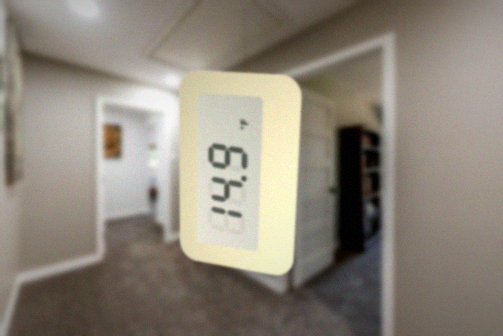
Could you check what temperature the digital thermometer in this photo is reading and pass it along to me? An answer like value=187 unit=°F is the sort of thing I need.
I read value=14.9 unit=°F
